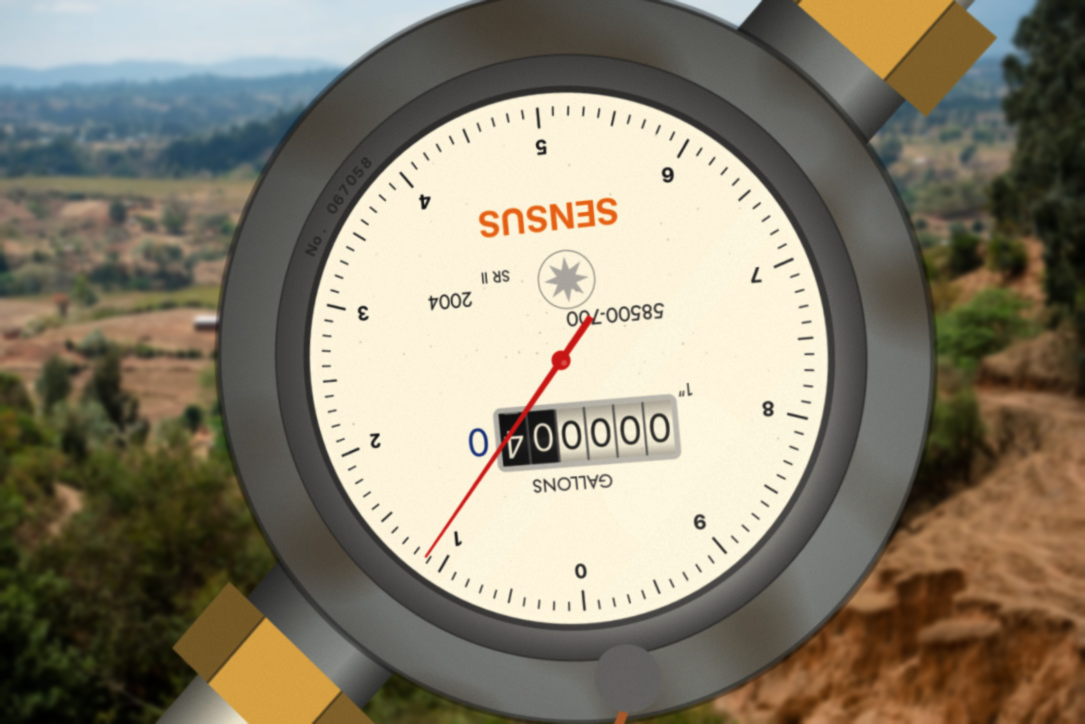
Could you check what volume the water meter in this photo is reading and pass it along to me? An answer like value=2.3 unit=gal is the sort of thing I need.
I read value=41.1 unit=gal
